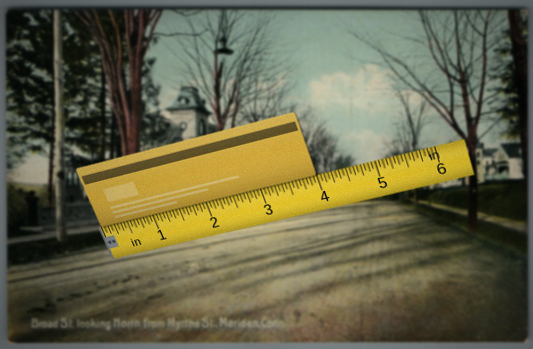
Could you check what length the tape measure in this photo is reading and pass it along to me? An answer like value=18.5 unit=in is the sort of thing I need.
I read value=4 unit=in
